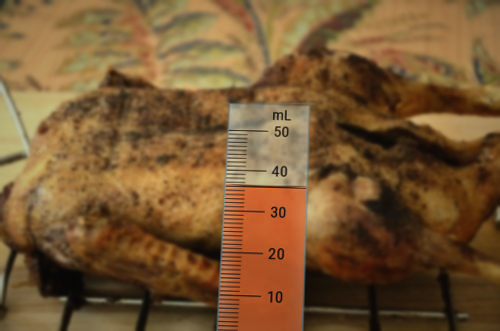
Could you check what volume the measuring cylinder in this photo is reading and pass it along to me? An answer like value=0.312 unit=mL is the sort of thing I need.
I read value=36 unit=mL
